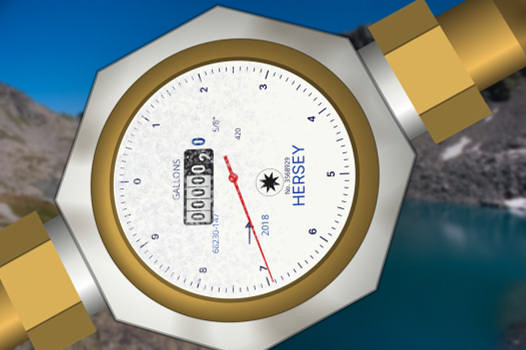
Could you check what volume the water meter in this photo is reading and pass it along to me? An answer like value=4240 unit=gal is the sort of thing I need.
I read value=16.9 unit=gal
